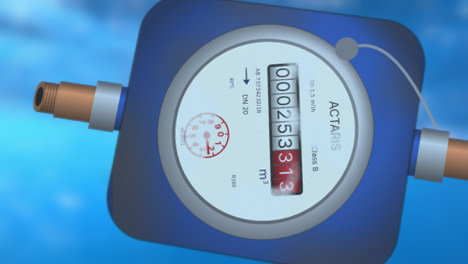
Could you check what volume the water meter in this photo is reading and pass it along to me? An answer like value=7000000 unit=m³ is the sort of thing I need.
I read value=253.3132 unit=m³
